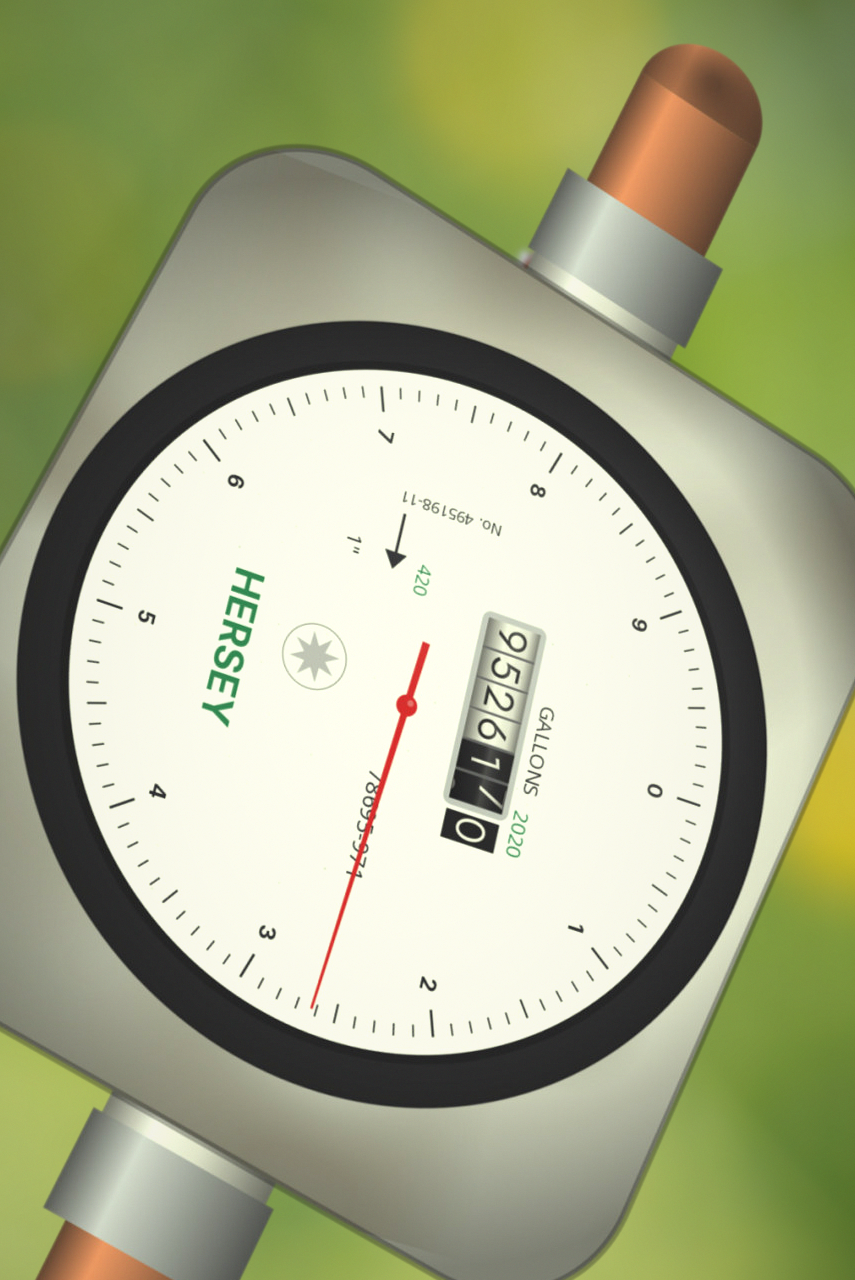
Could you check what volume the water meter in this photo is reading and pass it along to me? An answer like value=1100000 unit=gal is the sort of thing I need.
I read value=9526172.6 unit=gal
